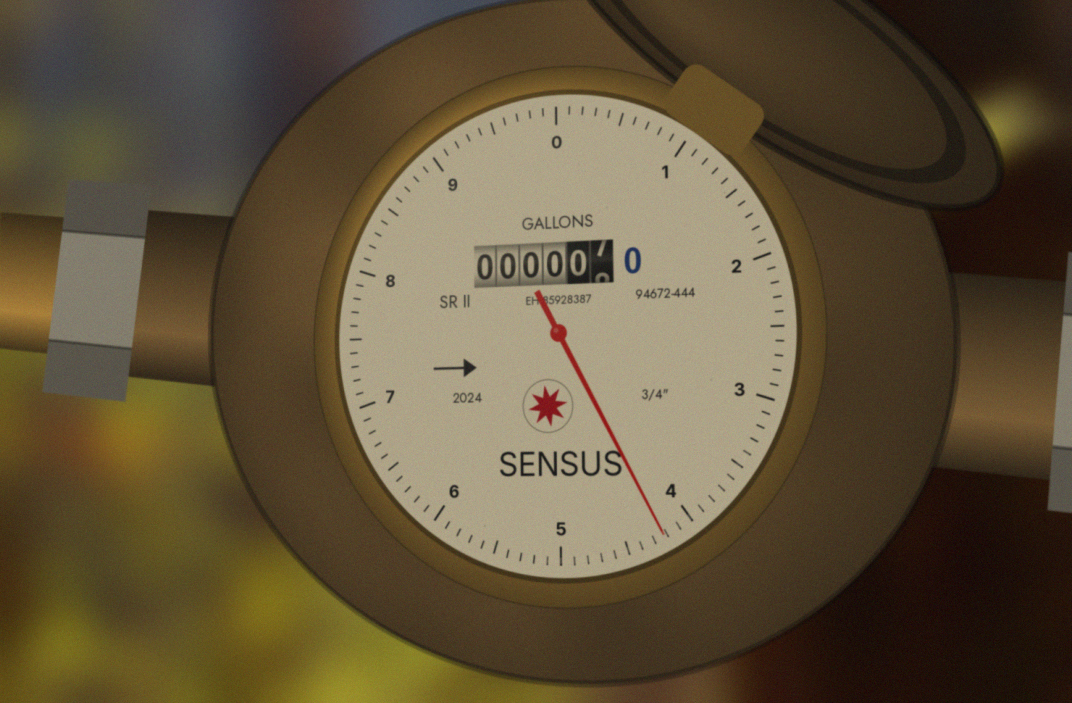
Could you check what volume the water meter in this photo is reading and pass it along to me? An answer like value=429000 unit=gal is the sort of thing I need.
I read value=74.2 unit=gal
